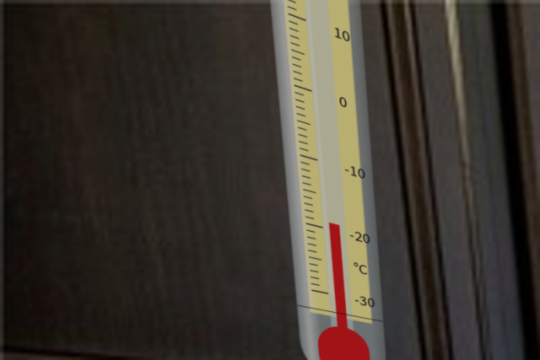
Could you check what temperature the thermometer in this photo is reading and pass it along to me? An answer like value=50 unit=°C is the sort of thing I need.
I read value=-19 unit=°C
